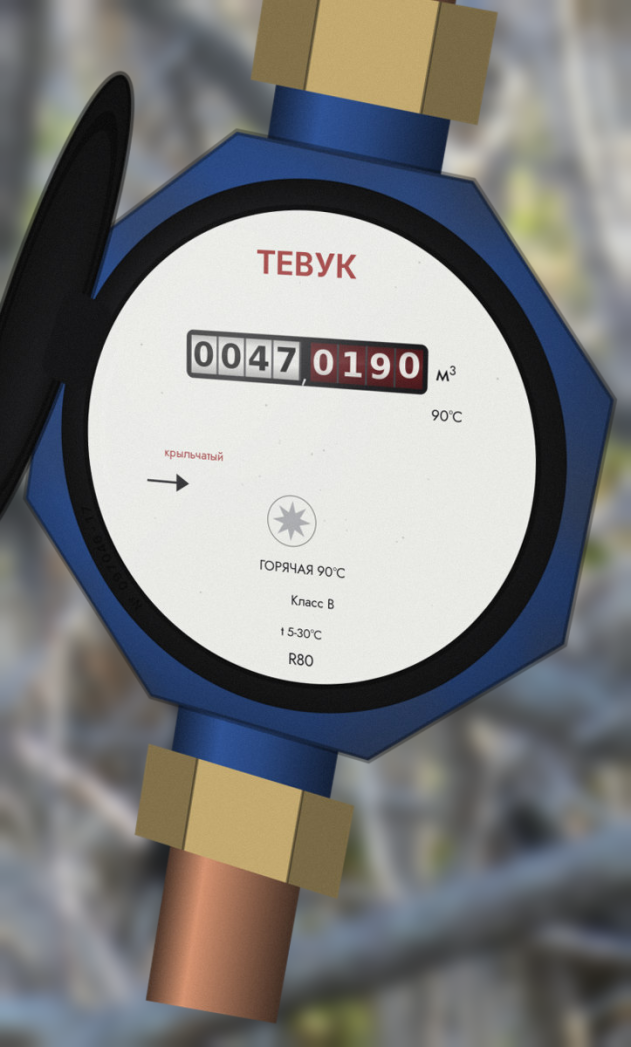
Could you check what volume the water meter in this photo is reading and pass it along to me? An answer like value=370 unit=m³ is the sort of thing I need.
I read value=47.0190 unit=m³
